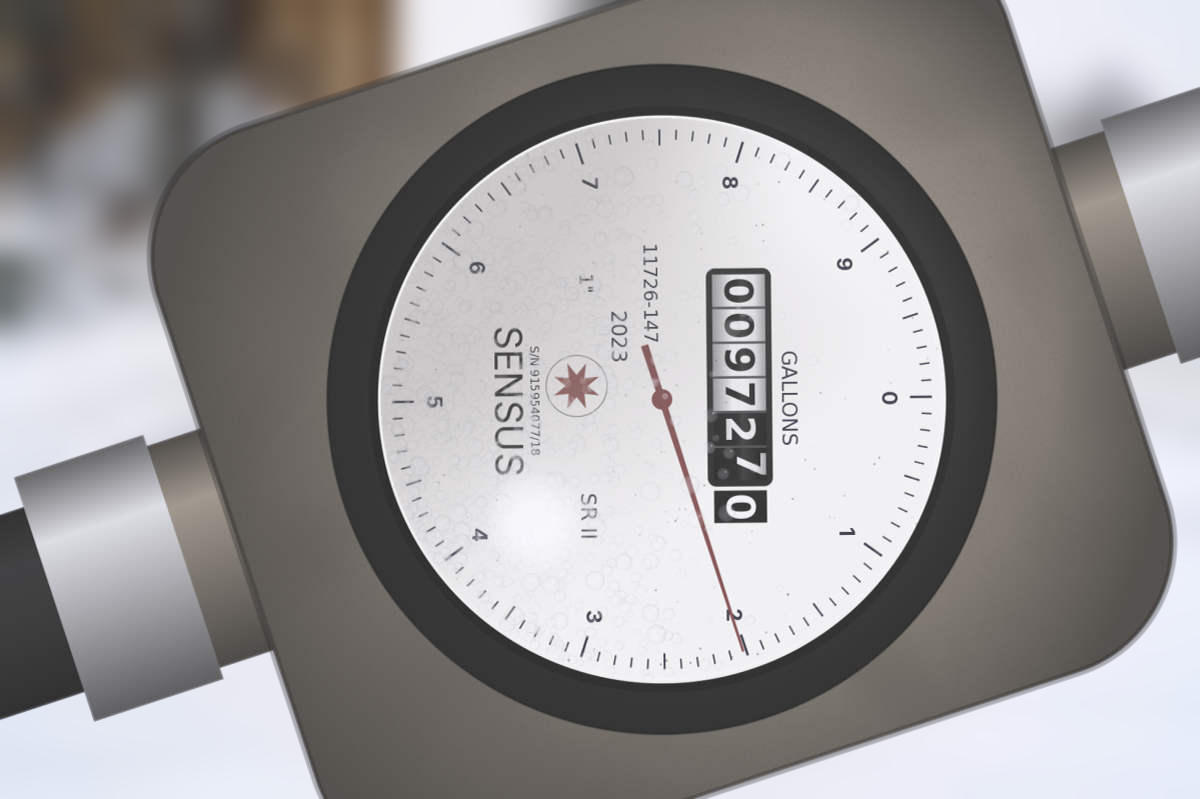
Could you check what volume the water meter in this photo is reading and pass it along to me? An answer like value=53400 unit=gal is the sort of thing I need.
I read value=97272.0 unit=gal
